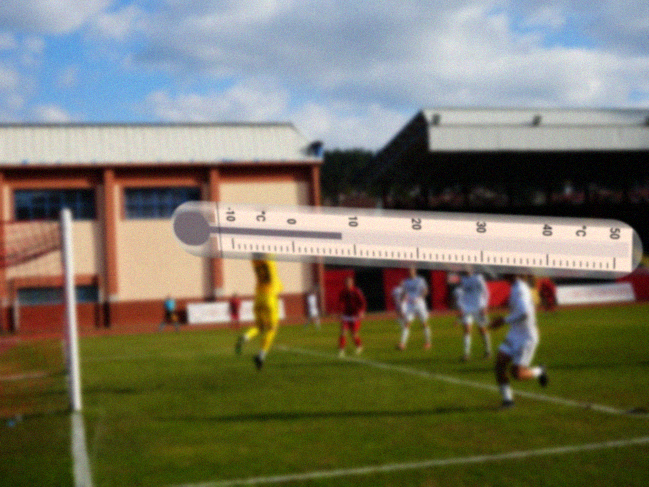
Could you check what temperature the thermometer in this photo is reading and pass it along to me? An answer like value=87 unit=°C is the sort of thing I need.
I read value=8 unit=°C
